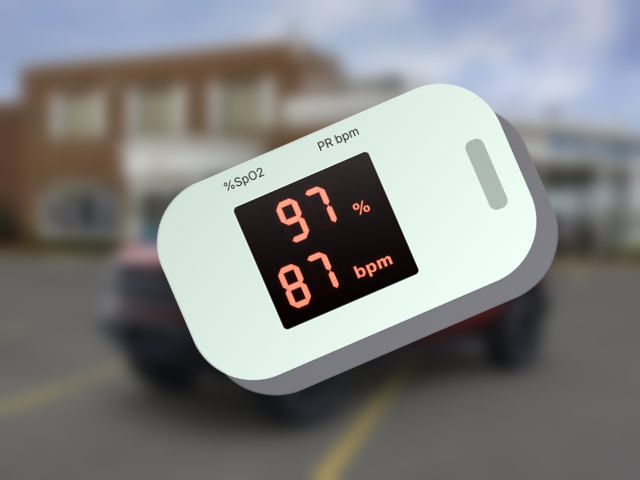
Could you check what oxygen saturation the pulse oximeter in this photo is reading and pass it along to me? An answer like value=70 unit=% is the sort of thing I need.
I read value=97 unit=%
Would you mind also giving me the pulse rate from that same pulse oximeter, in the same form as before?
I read value=87 unit=bpm
